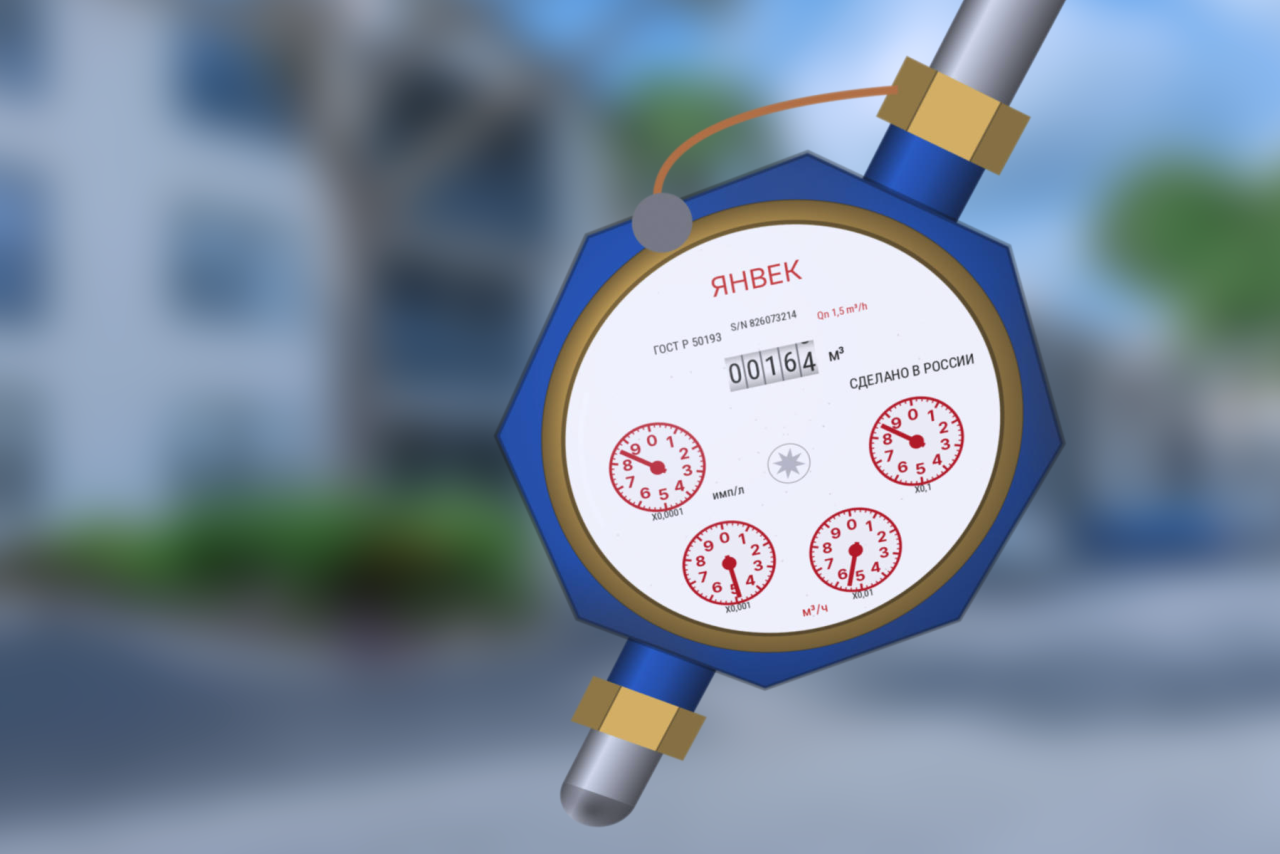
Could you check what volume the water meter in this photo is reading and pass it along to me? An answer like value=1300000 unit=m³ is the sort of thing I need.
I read value=163.8548 unit=m³
